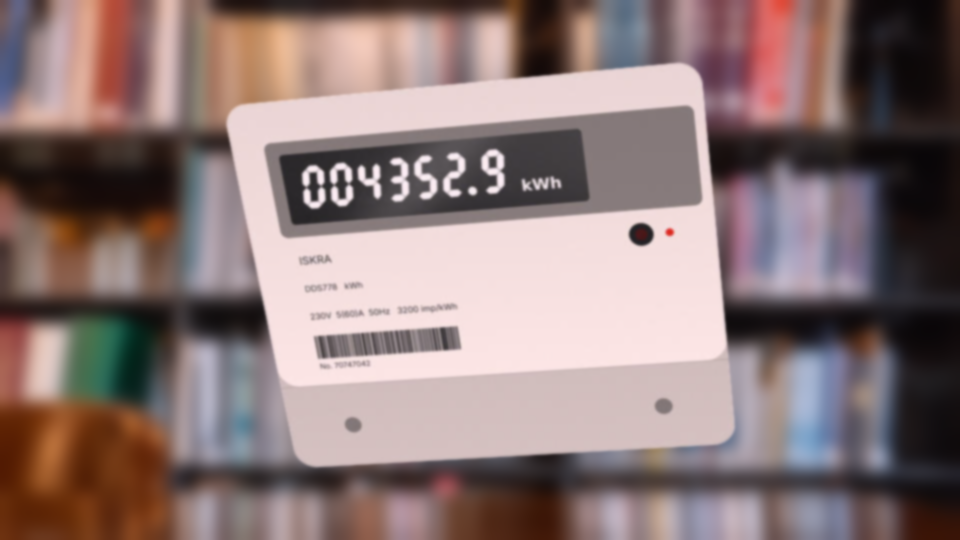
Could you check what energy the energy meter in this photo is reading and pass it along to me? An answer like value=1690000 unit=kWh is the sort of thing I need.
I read value=4352.9 unit=kWh
